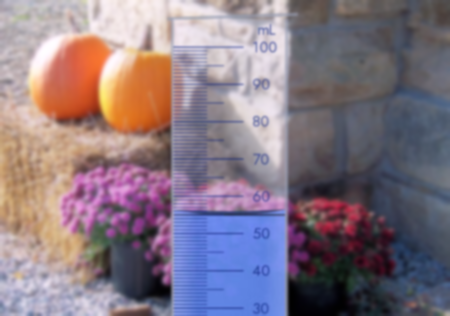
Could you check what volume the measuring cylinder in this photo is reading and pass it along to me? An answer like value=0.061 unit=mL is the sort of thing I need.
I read value=55 unit=mL
